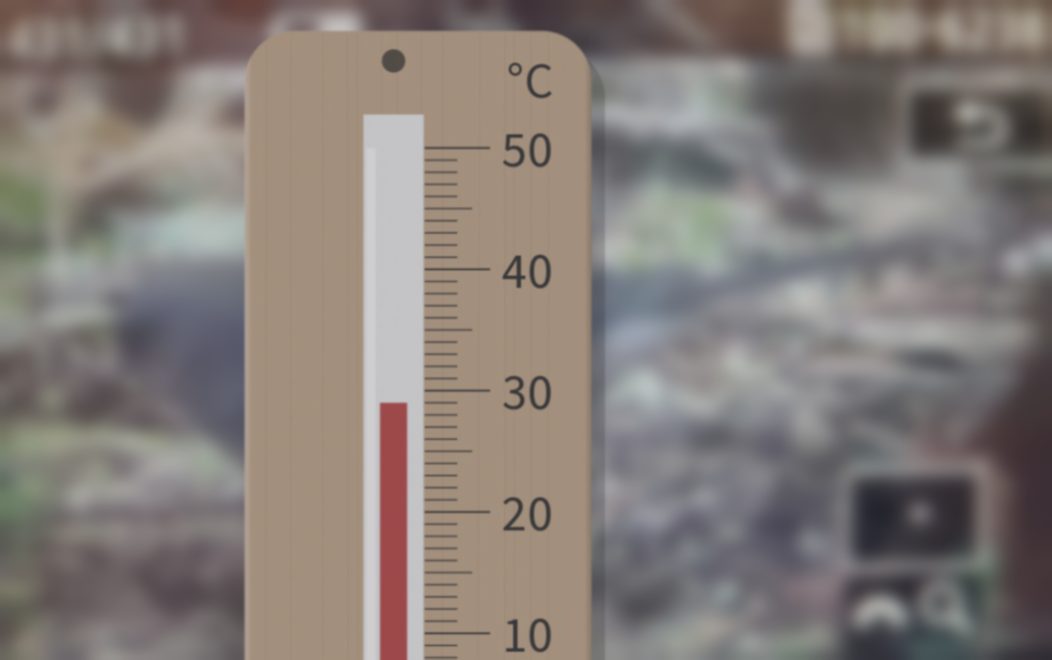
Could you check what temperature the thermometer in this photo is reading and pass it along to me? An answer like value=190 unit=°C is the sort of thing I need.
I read value=29 unit=°C
